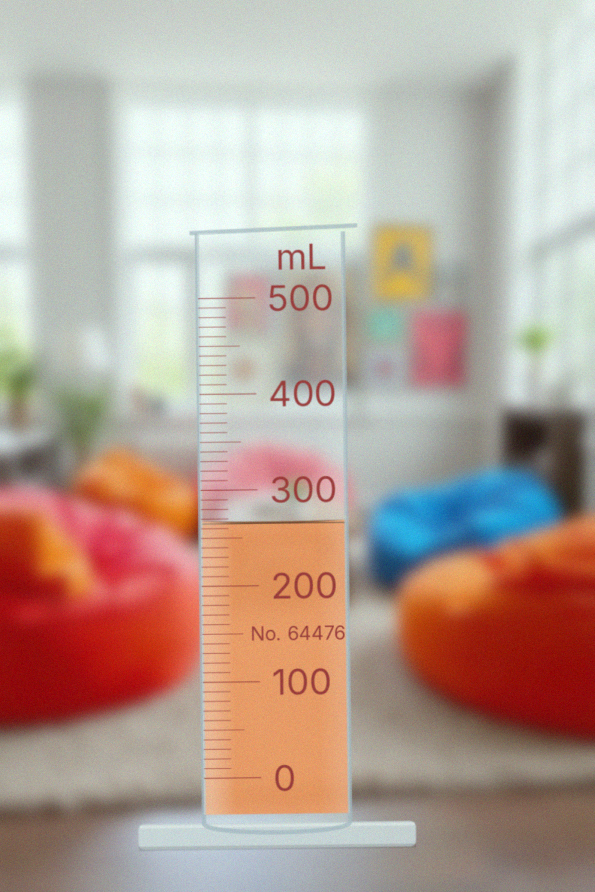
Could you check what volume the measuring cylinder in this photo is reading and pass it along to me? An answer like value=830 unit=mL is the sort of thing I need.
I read value=265 unit=mL
